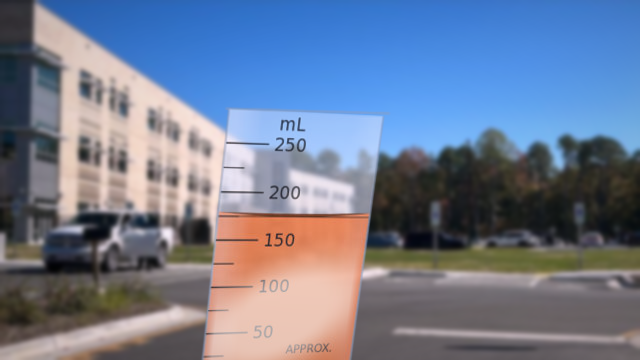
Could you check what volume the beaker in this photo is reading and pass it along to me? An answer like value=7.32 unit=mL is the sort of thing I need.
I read value=175 unit=mL
